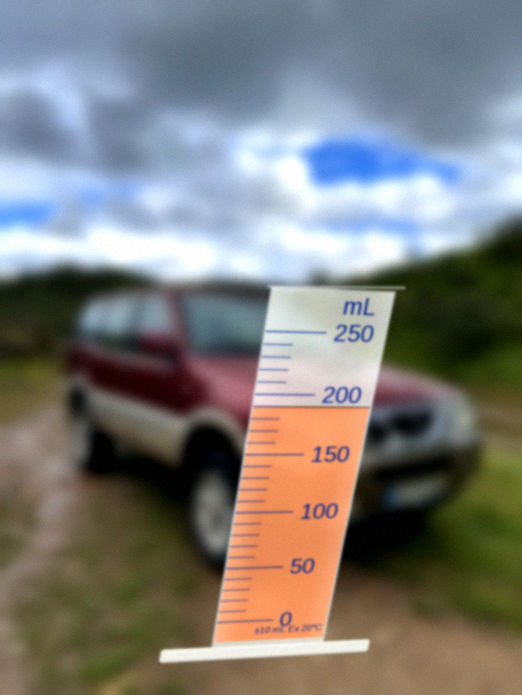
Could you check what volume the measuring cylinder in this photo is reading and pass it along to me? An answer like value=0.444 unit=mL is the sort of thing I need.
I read value=190 unit=mL
